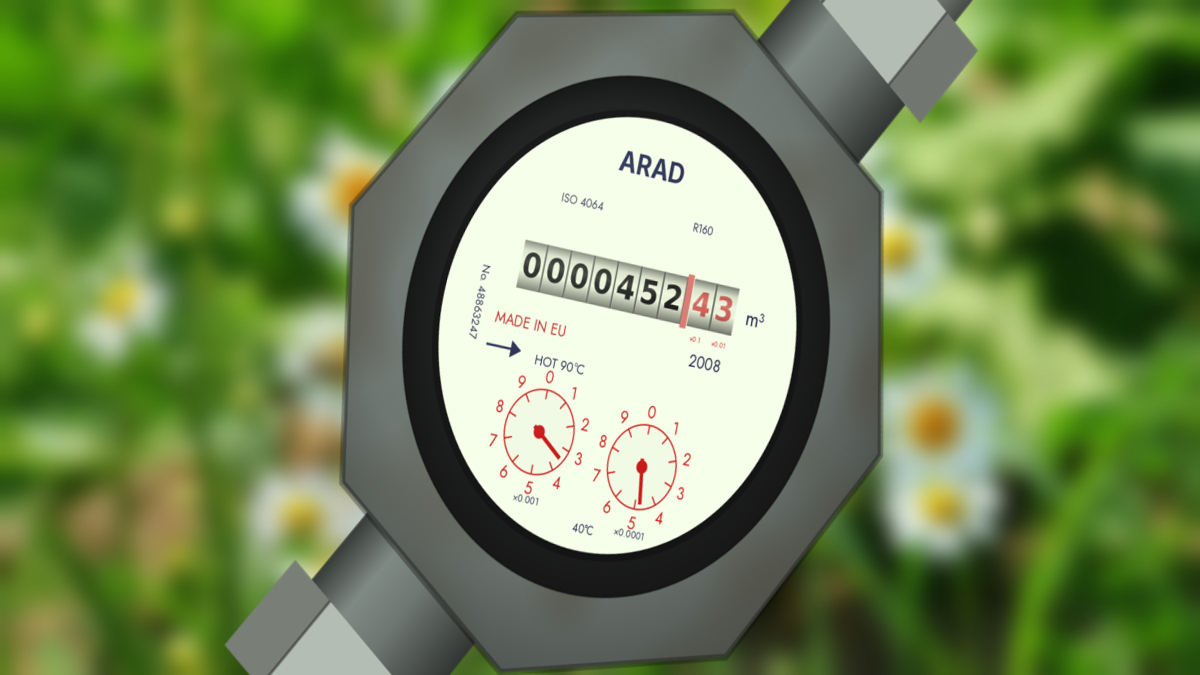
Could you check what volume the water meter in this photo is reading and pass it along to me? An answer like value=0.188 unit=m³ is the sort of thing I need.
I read value=452.4334 unit=m³
